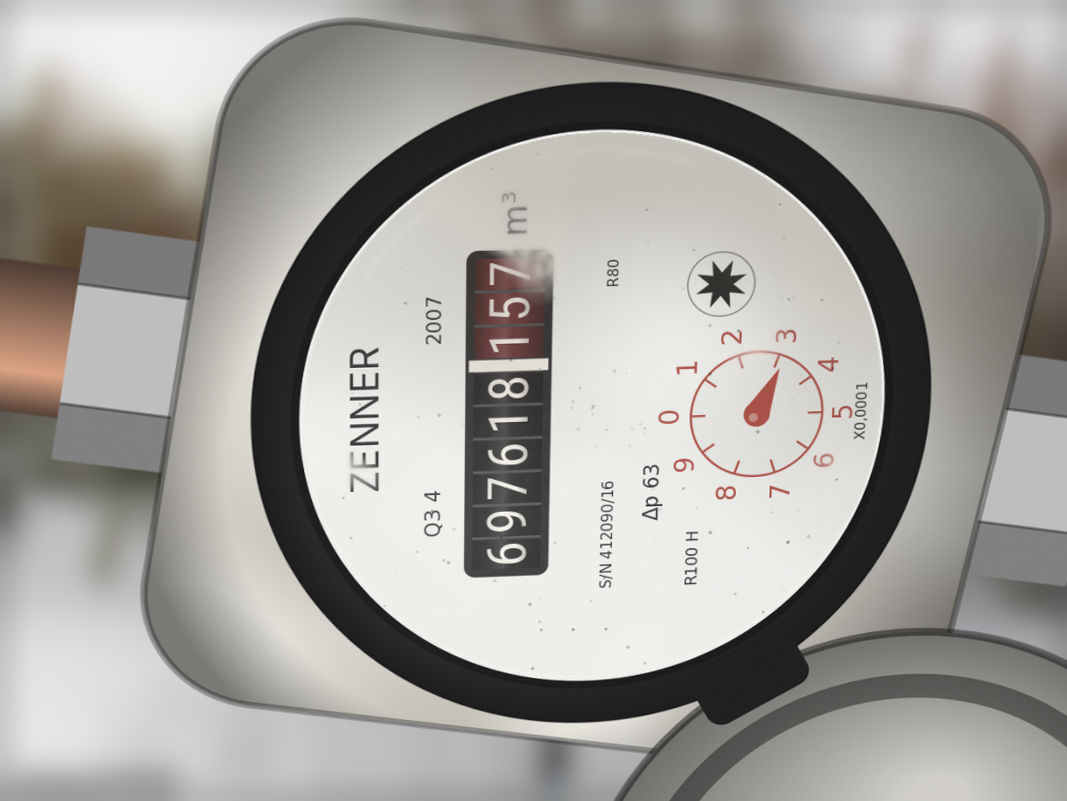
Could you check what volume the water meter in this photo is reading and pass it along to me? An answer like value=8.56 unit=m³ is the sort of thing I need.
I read value=697618.1573 unit=m³
